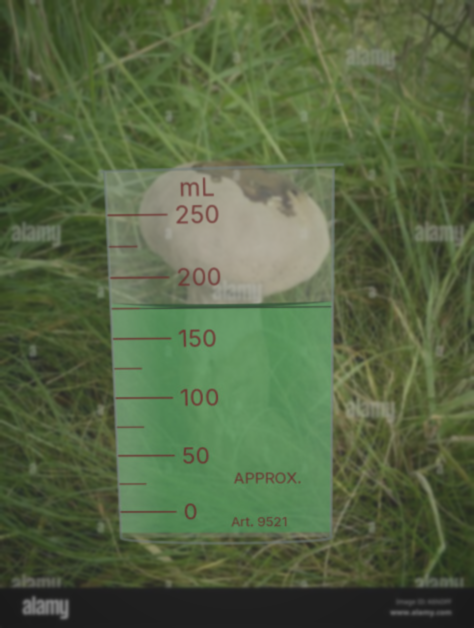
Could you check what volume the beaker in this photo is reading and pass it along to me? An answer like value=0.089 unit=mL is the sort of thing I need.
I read value=175 unit=mL
